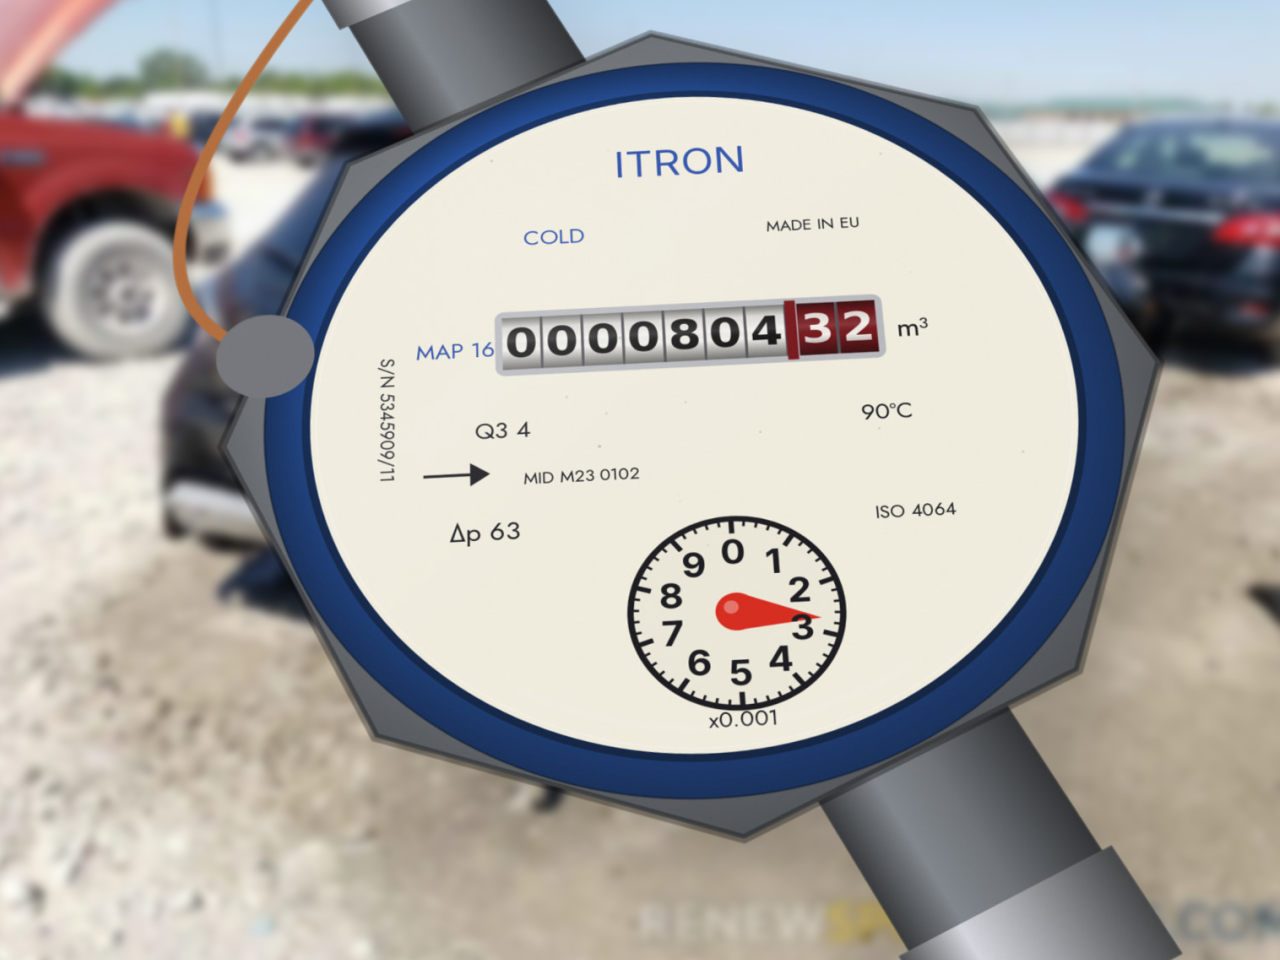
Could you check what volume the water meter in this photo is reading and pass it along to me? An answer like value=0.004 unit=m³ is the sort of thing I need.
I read value=804.322 unit=m³
